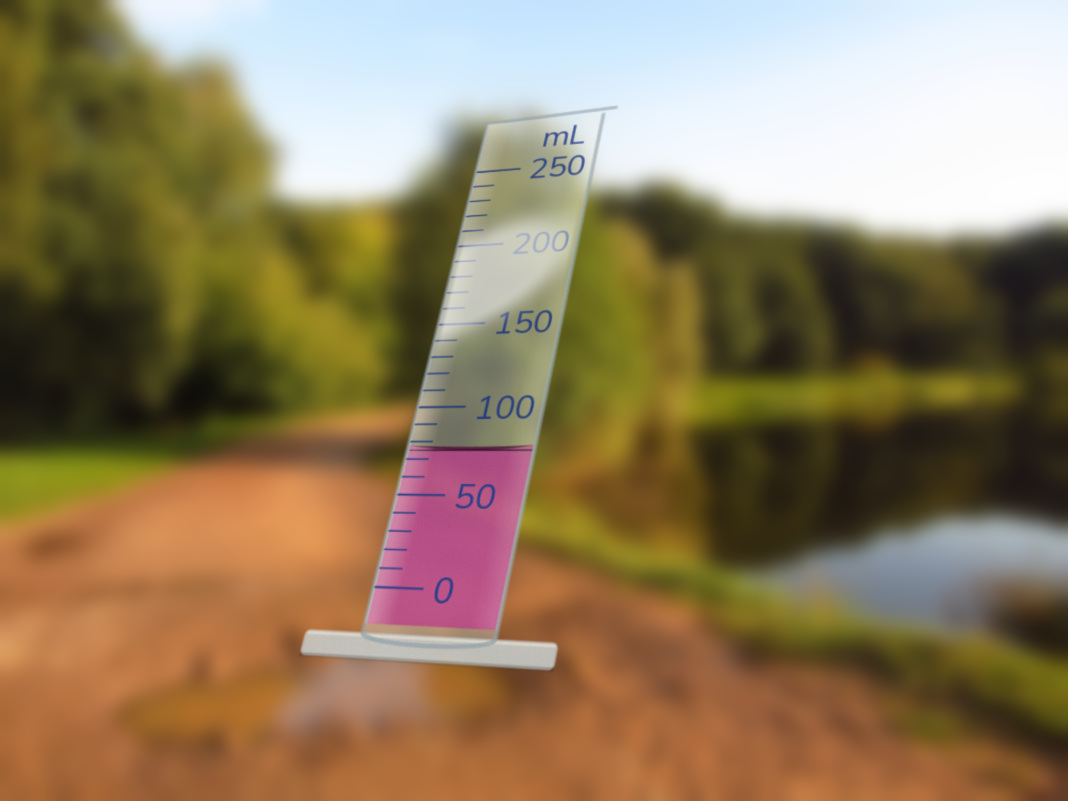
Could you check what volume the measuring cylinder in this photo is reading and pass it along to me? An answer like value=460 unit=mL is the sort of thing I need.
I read value=75 unit=mL
